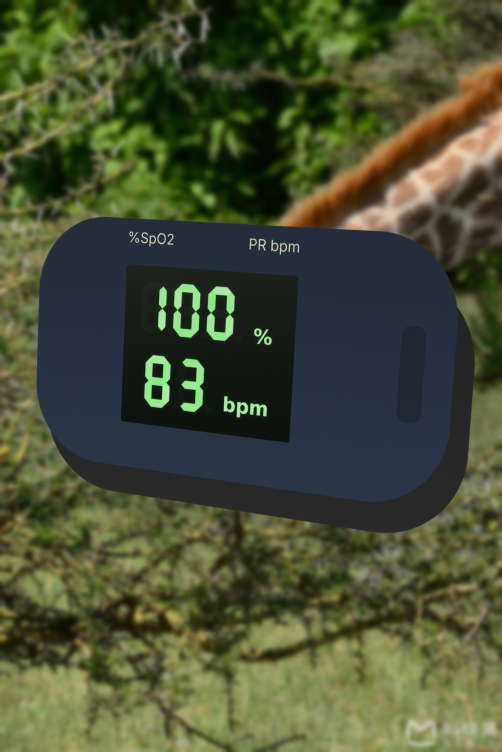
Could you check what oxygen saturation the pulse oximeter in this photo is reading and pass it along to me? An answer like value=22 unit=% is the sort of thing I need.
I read value=100 unit=%
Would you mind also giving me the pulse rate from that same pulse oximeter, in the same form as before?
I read value=83 unit=bpm
